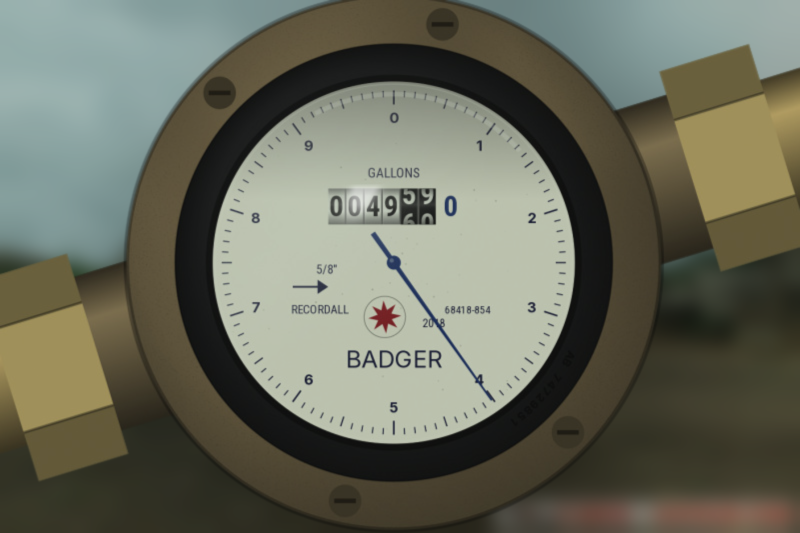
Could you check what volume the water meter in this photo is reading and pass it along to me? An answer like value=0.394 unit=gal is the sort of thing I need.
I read value=49594.0 unit=gal
